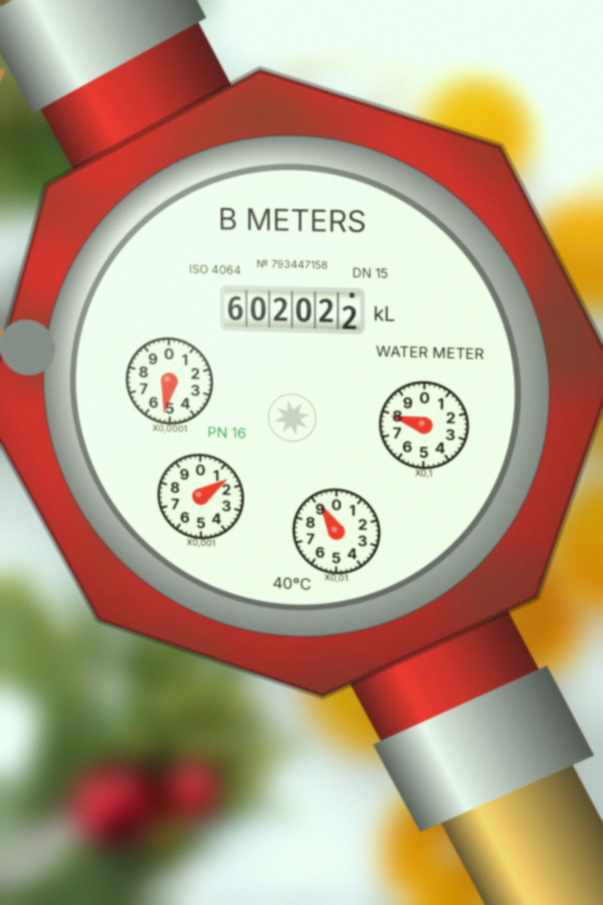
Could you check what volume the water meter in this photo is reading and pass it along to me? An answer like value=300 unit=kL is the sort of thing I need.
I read value=602021.7915 unit=kL
